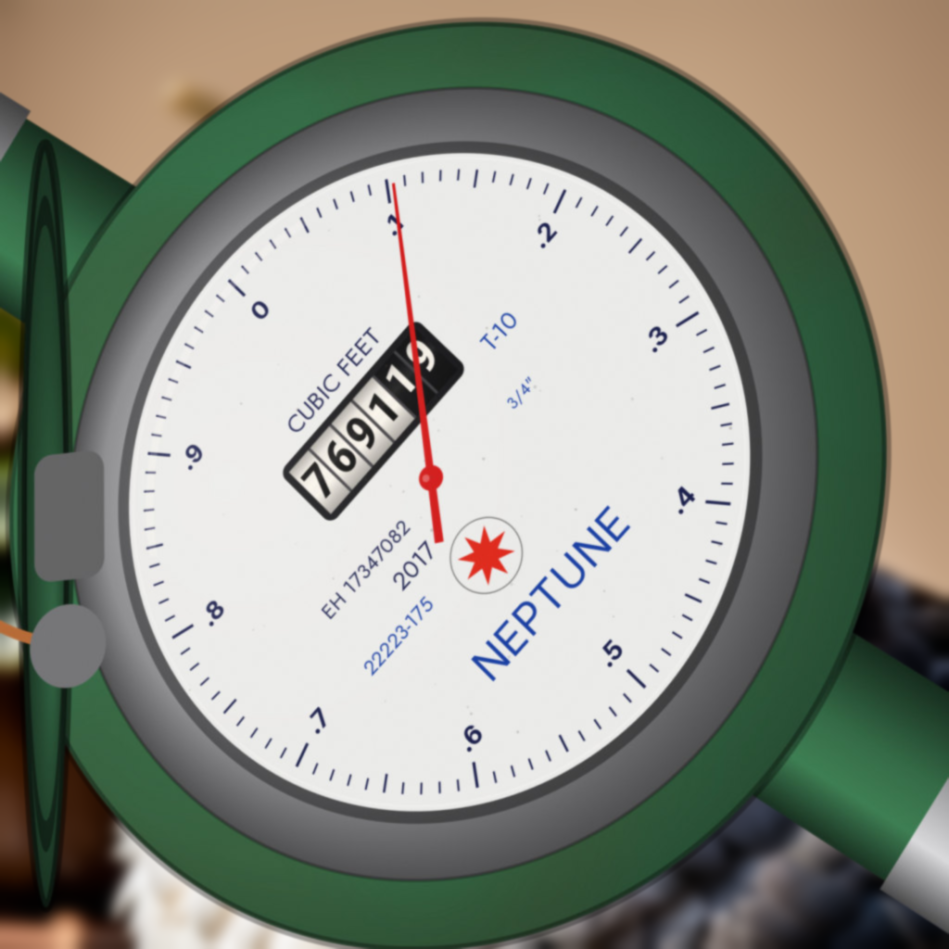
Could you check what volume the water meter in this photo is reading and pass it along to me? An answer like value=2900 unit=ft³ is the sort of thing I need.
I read value=769119.10 unit=ft³
